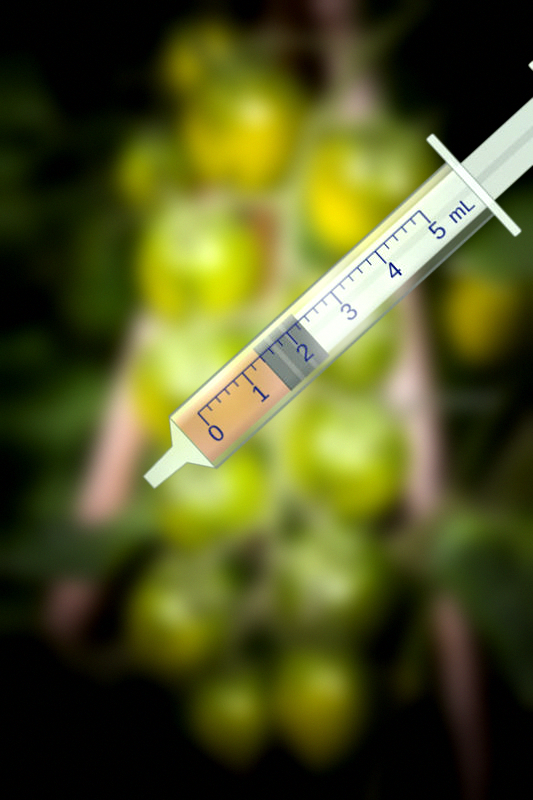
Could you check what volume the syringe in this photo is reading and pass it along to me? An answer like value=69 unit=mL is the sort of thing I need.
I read value=1.4 unit=mL
